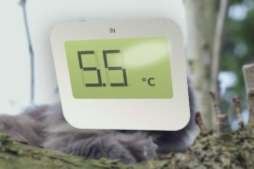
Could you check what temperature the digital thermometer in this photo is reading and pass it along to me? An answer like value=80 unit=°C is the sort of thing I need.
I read value=5.5 unit=°C
